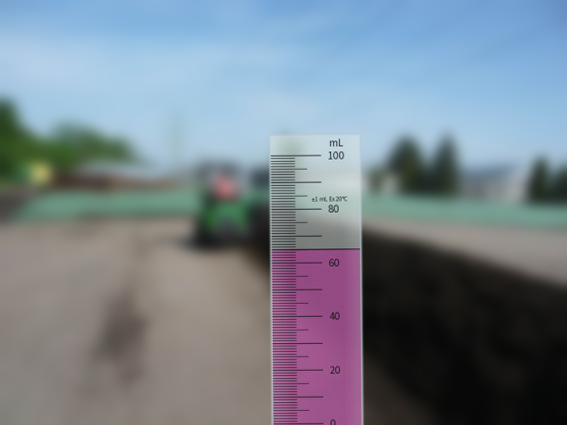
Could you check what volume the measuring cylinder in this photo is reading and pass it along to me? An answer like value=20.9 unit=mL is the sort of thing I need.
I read value=65 unit=mL
